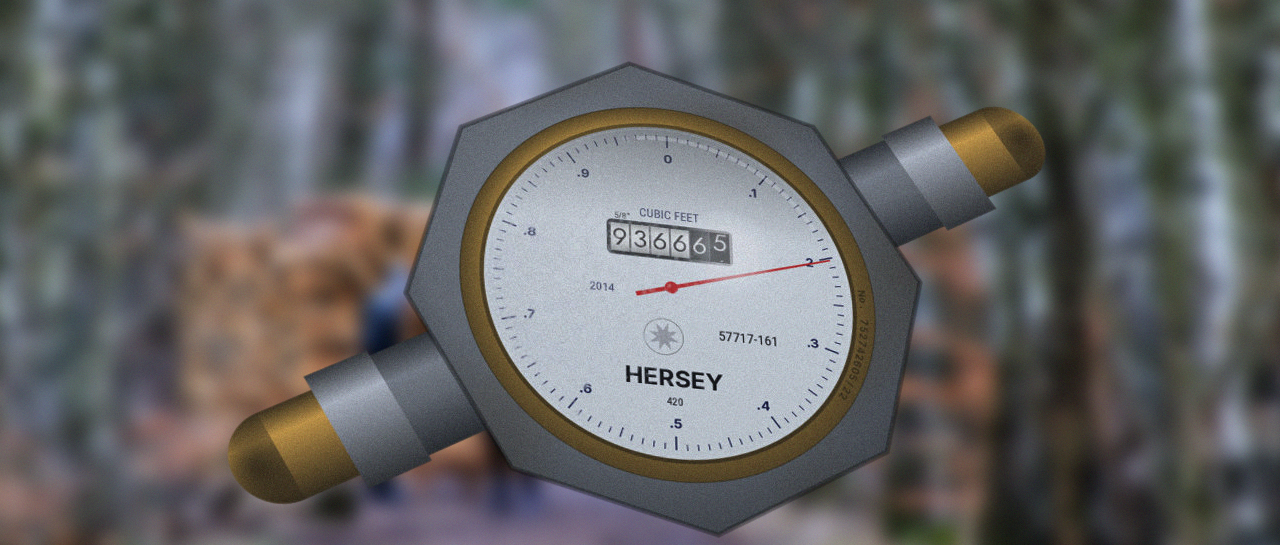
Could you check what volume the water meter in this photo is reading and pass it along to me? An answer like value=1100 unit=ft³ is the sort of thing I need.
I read value=936665.20 unit=ft³
